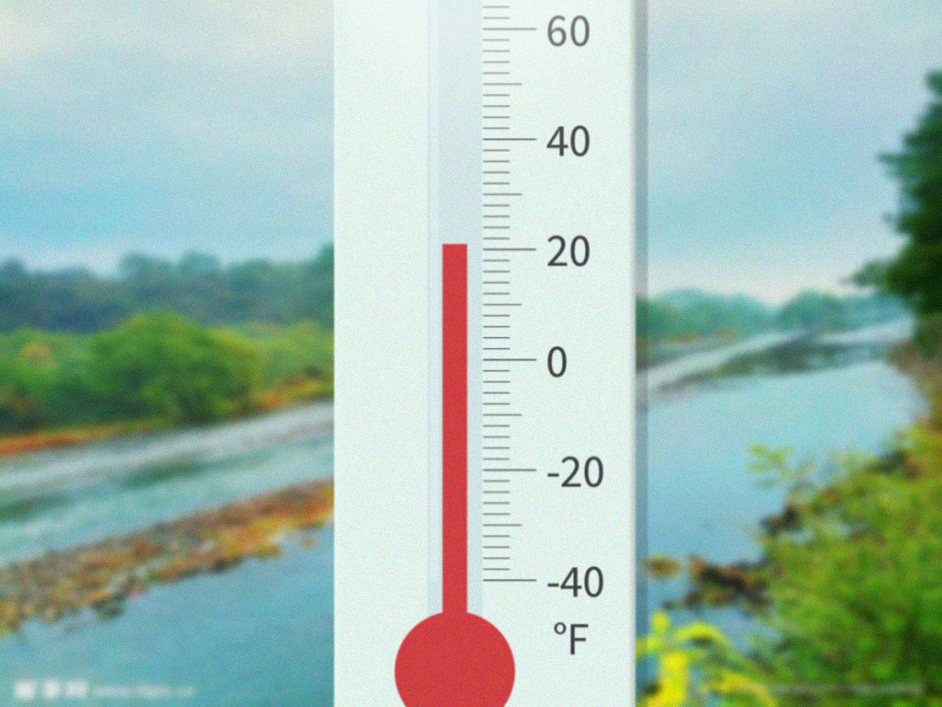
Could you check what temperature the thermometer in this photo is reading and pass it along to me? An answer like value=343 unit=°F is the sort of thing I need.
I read value=21 unit=°F
